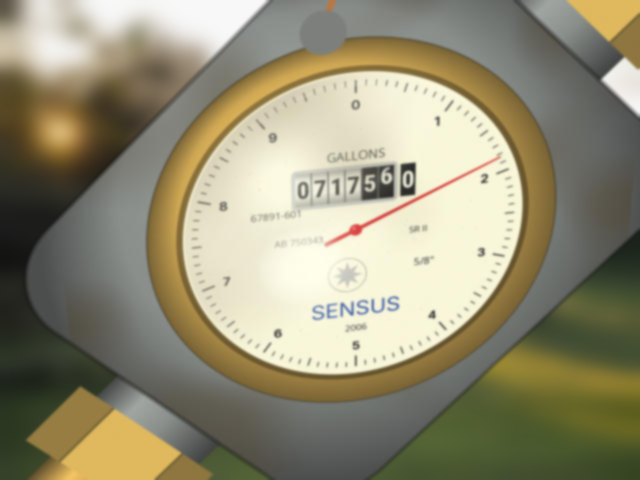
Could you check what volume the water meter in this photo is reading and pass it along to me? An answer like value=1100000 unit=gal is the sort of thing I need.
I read value=717561.8 unit=gal
